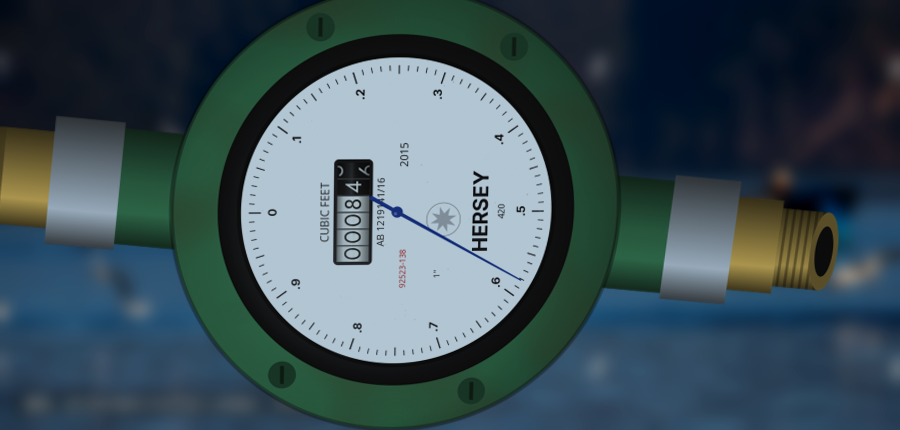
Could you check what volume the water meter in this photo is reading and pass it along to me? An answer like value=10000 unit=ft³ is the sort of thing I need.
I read value=845.58 unit=ft³
